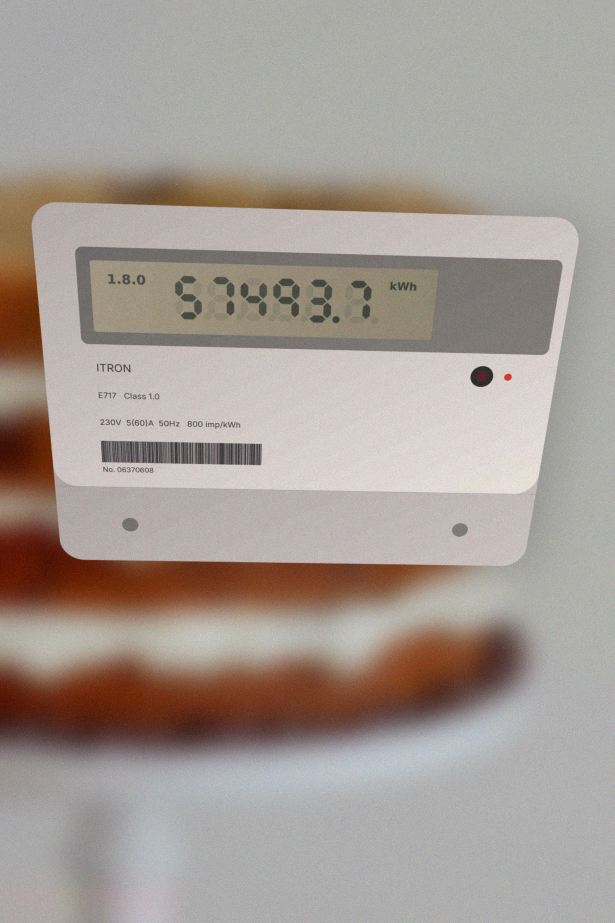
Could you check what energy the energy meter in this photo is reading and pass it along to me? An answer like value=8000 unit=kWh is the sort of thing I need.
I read value=57493.7 unit=kWh
